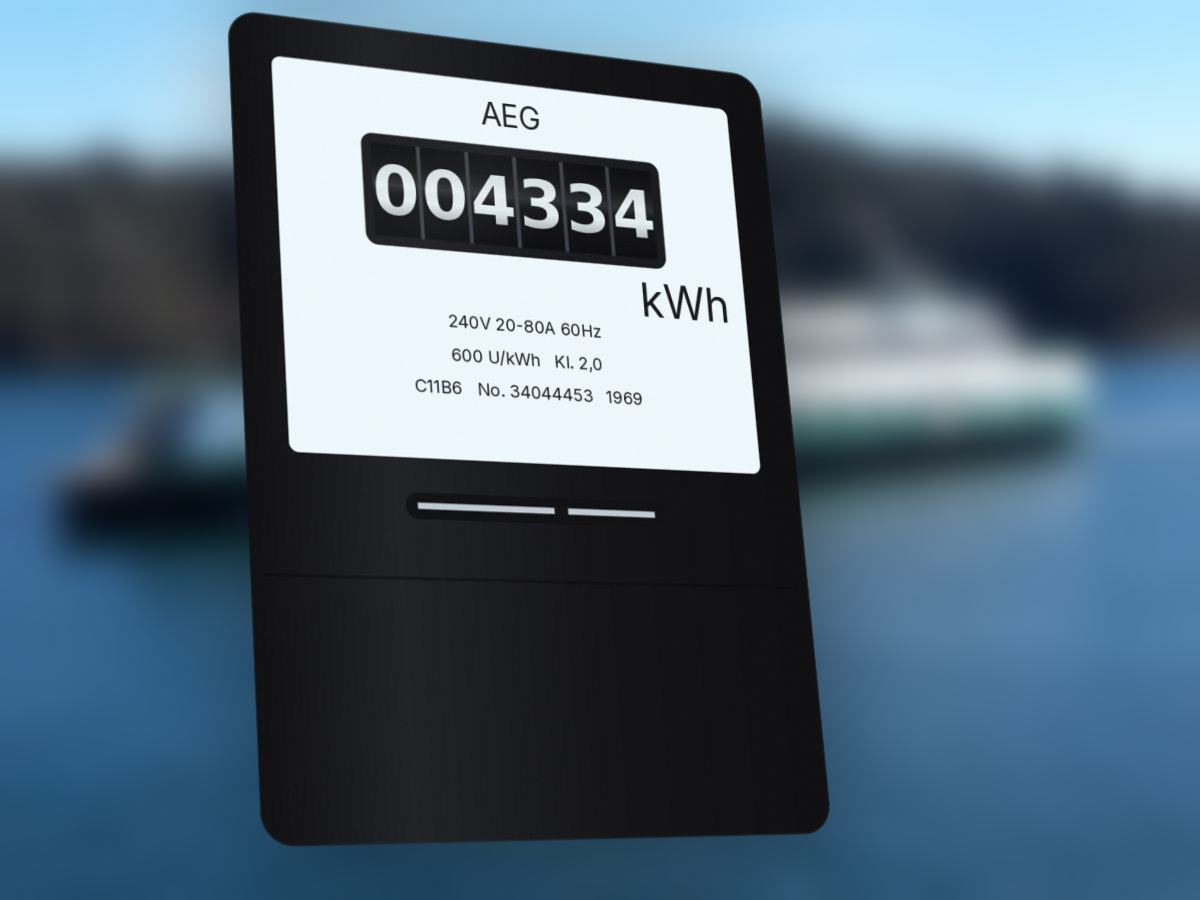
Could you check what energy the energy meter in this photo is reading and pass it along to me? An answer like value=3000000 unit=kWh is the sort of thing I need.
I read value=4334 unit=kWh
